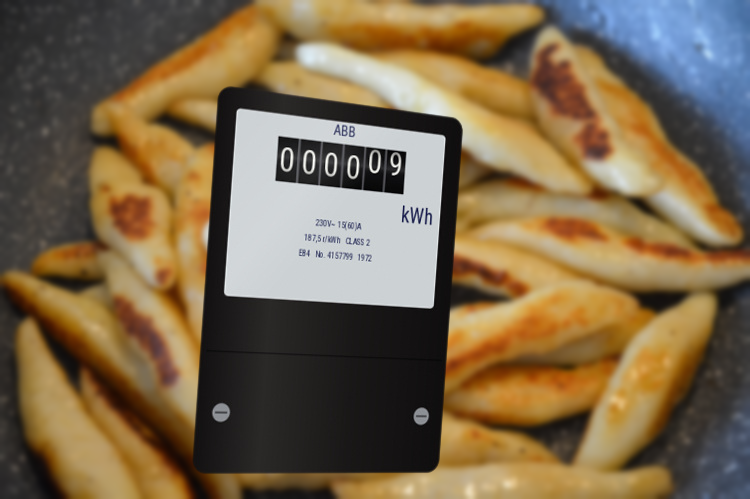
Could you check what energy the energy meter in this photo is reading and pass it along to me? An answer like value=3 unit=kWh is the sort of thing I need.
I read value=9 unit=kWh
